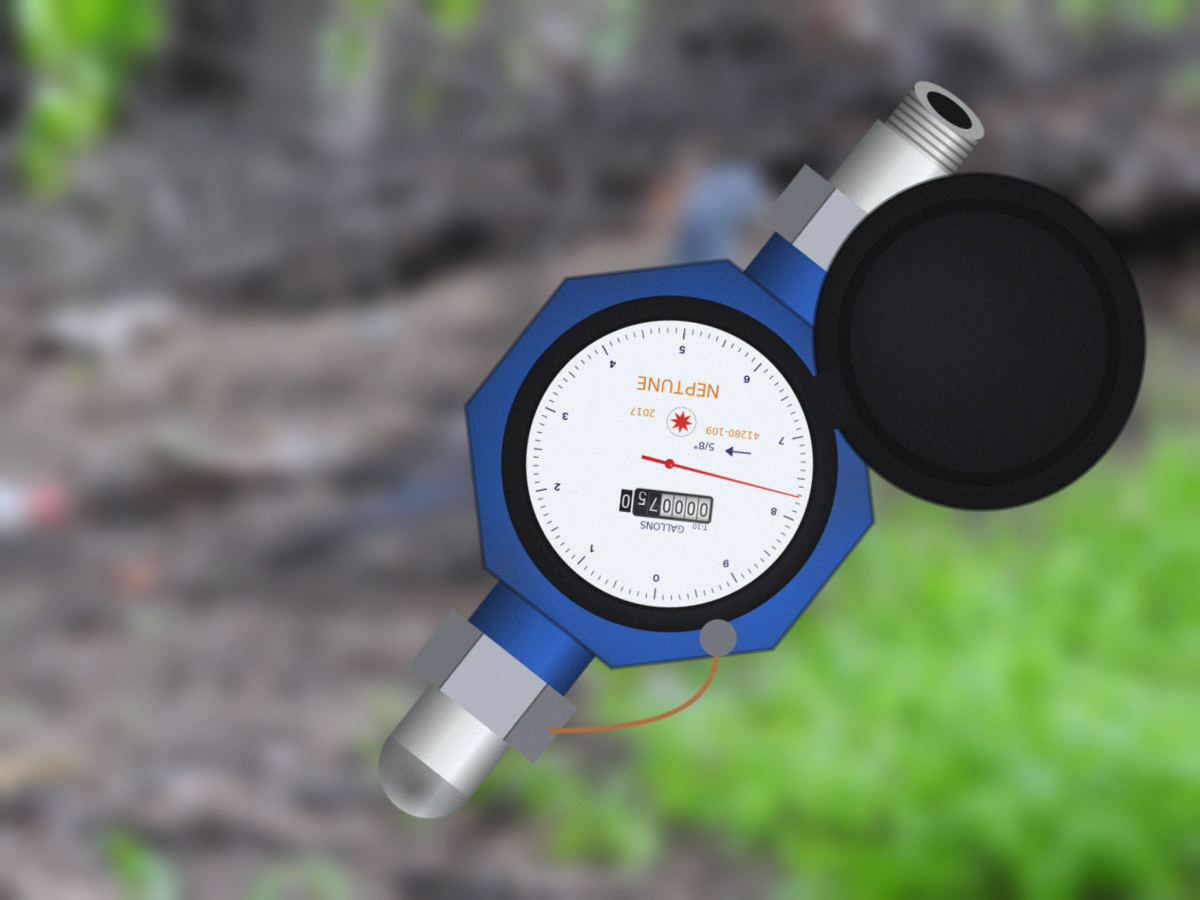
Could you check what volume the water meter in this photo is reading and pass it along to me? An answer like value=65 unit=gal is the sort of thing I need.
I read value=747.7 unit=gal
